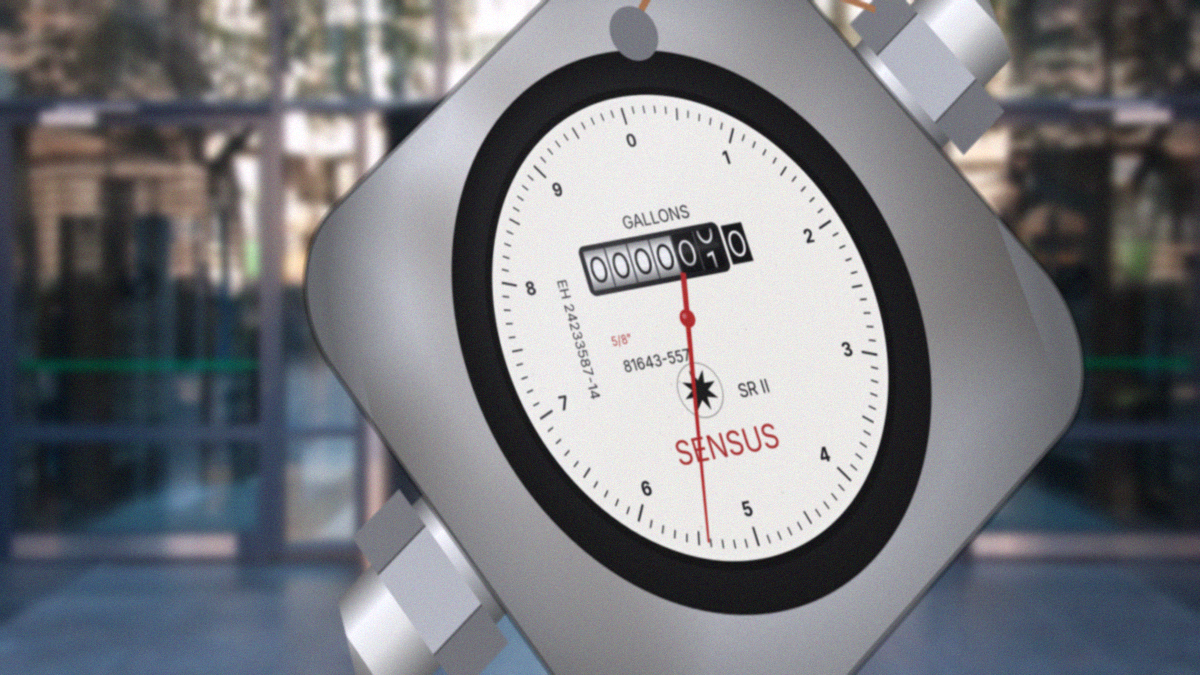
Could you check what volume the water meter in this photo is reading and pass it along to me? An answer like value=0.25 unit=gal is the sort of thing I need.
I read value=5.4 unit=gal
